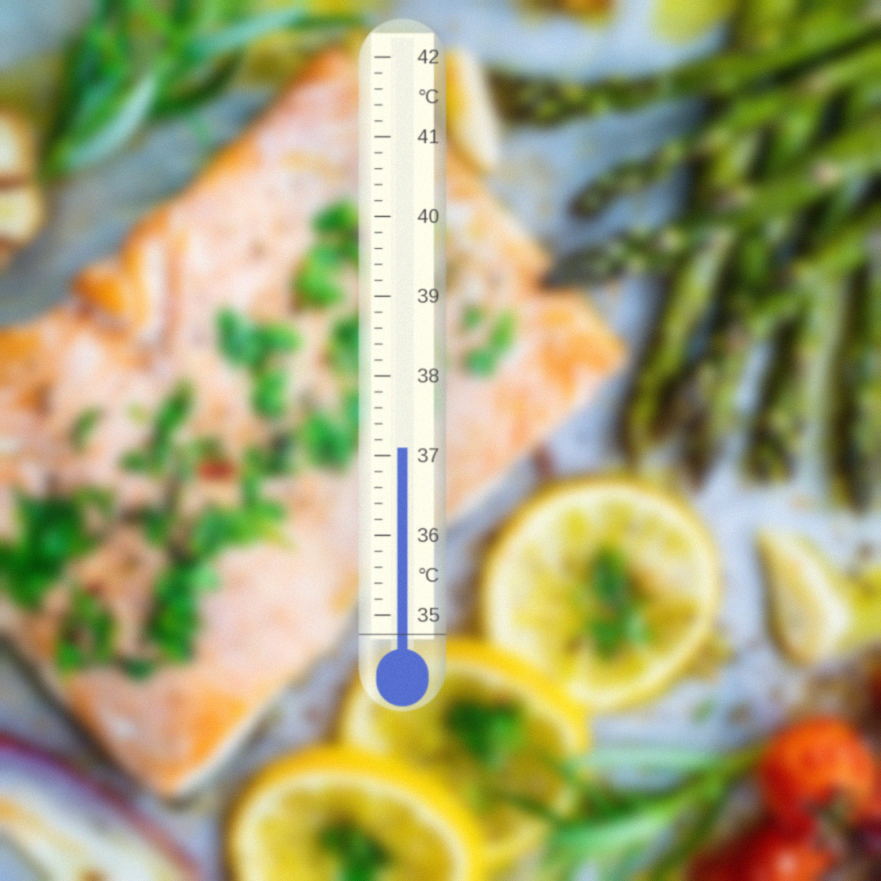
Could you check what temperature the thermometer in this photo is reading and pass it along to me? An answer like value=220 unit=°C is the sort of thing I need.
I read value=37.1 unit=°C
